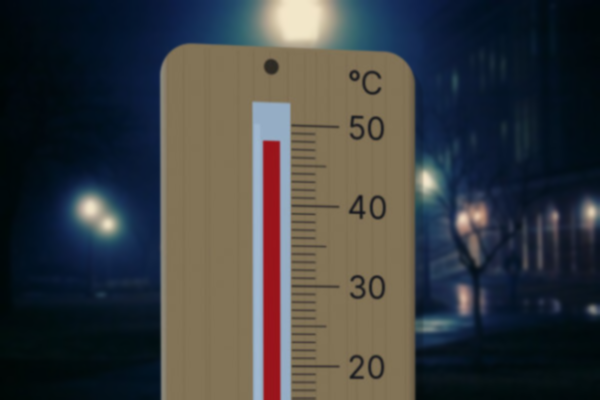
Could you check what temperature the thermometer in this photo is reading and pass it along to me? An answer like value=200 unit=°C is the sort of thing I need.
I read value=48 unit=°C
